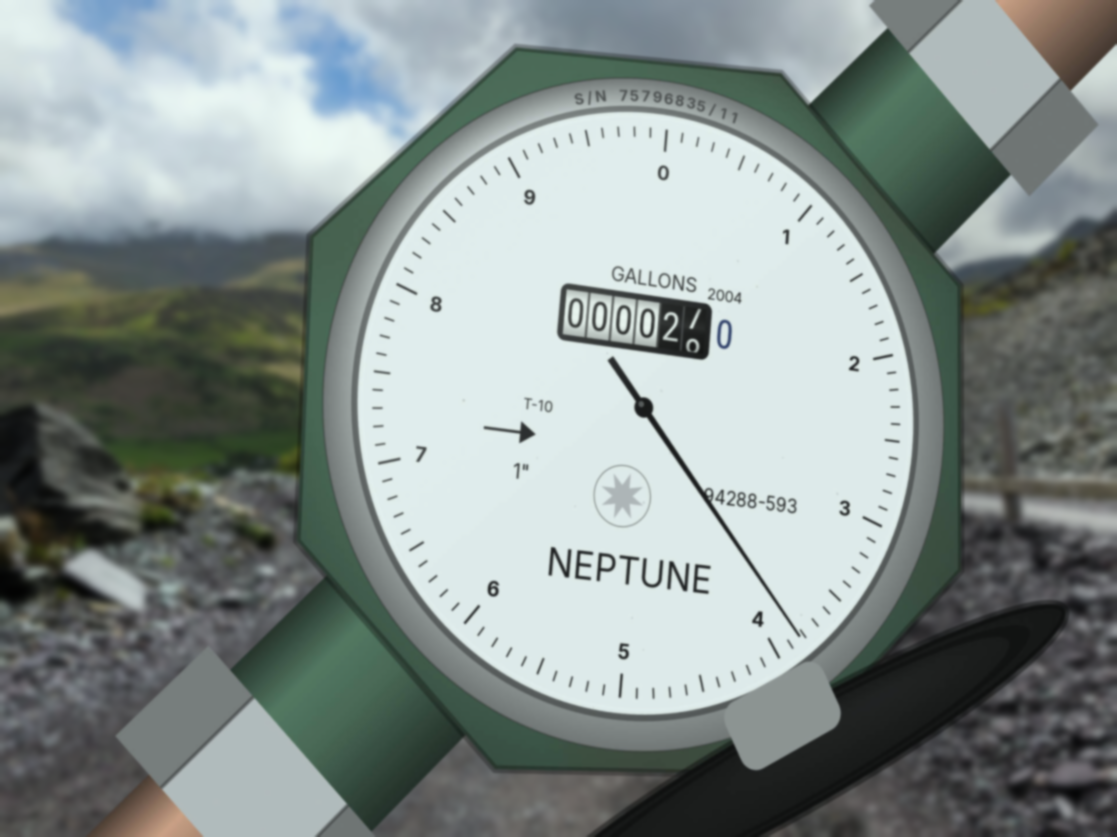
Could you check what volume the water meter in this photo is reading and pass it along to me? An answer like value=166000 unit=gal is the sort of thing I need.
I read value=273.8 unit=gal
